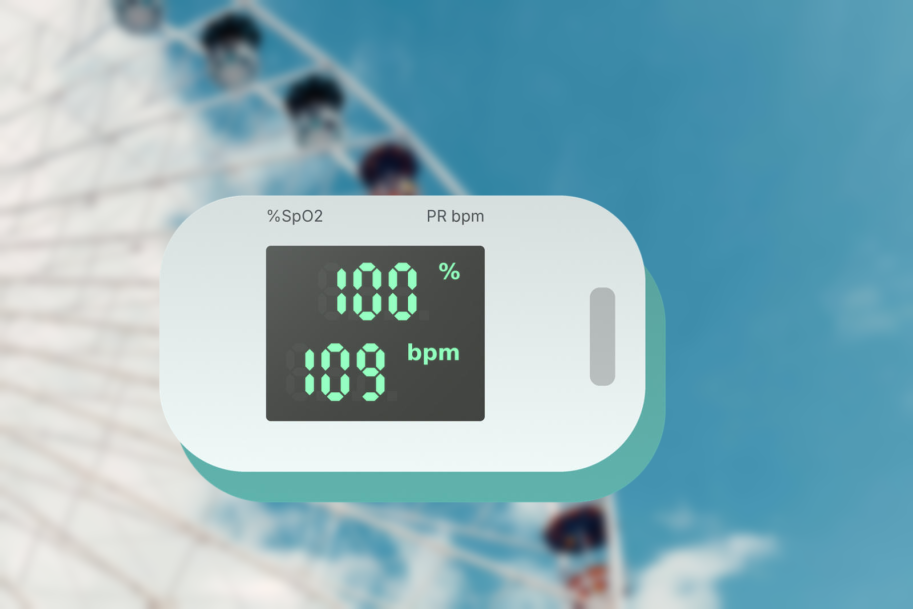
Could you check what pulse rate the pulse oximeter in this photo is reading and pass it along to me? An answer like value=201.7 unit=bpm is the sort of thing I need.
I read value=109 unit=bpm
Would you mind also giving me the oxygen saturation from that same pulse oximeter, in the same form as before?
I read value=100 unit=%
